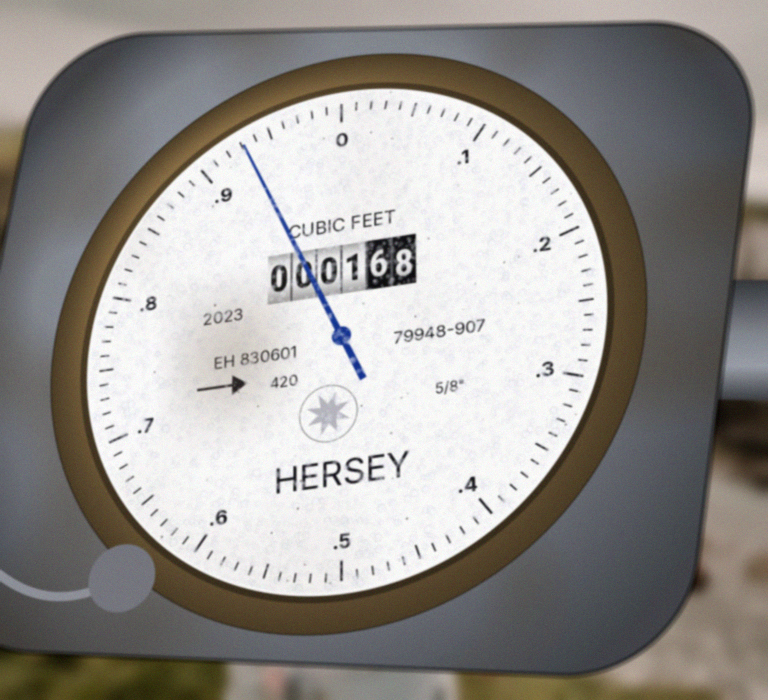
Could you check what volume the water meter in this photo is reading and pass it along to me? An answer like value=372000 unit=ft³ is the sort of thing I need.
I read value=167.93 unit=ft³
